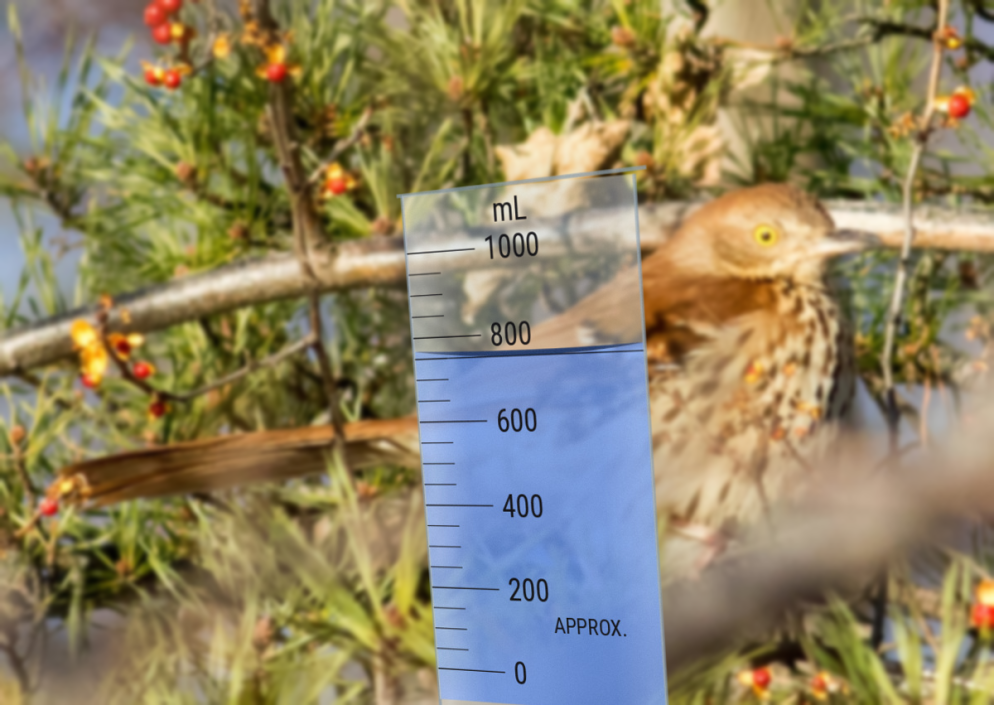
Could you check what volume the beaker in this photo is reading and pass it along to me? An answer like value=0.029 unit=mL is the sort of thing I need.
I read value=750 unit=mL
